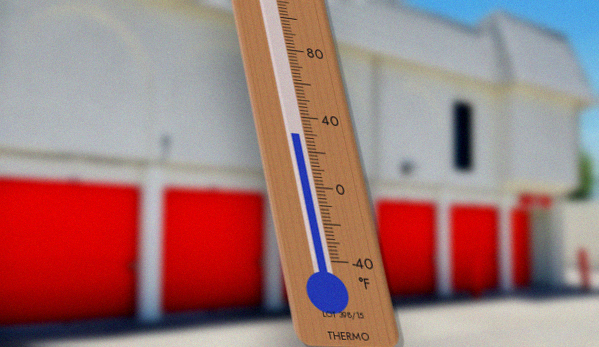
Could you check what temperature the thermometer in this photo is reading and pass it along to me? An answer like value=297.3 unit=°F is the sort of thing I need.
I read value=30 unit=°F
